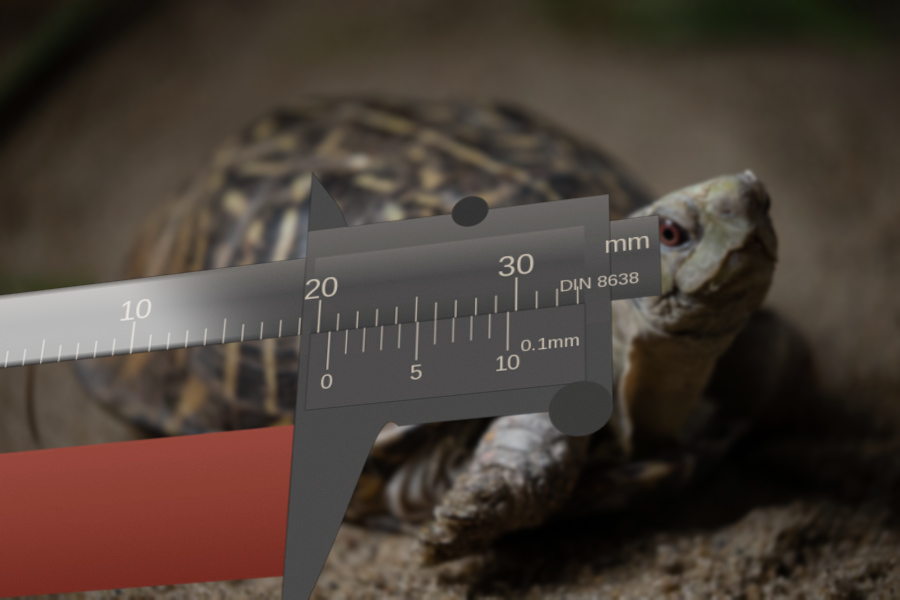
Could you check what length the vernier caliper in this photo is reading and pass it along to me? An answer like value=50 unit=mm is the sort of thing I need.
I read value=20.6 unit=mm
